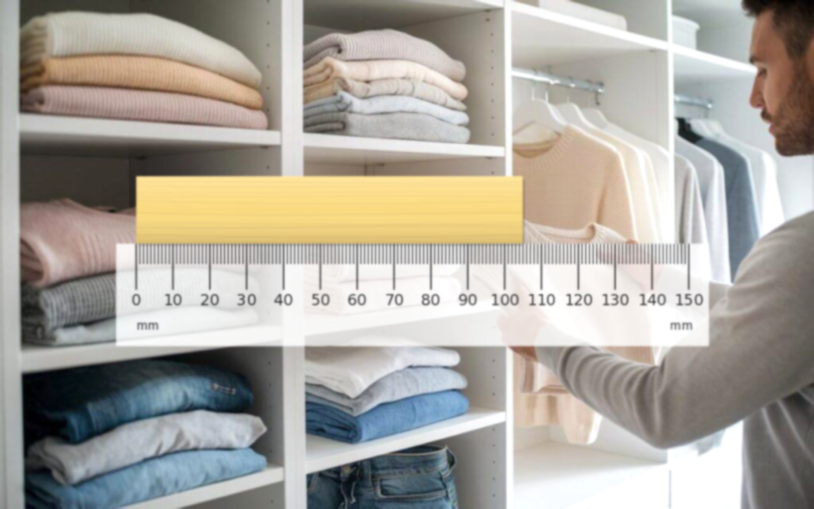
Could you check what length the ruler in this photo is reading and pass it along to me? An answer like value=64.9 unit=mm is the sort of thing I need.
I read value=105 unit=mm
